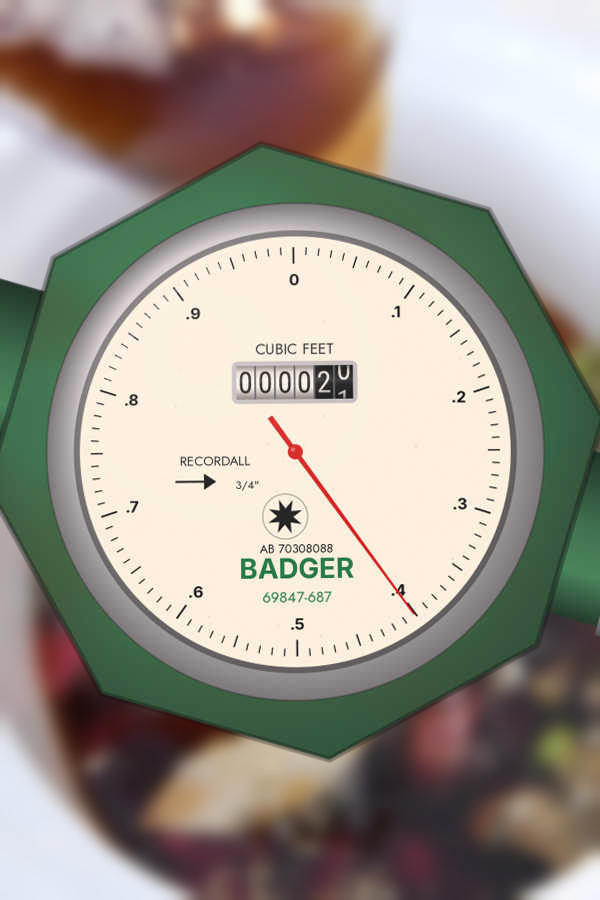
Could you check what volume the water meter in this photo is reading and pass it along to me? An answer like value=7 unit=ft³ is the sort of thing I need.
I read value=20.40 unit=ft³
